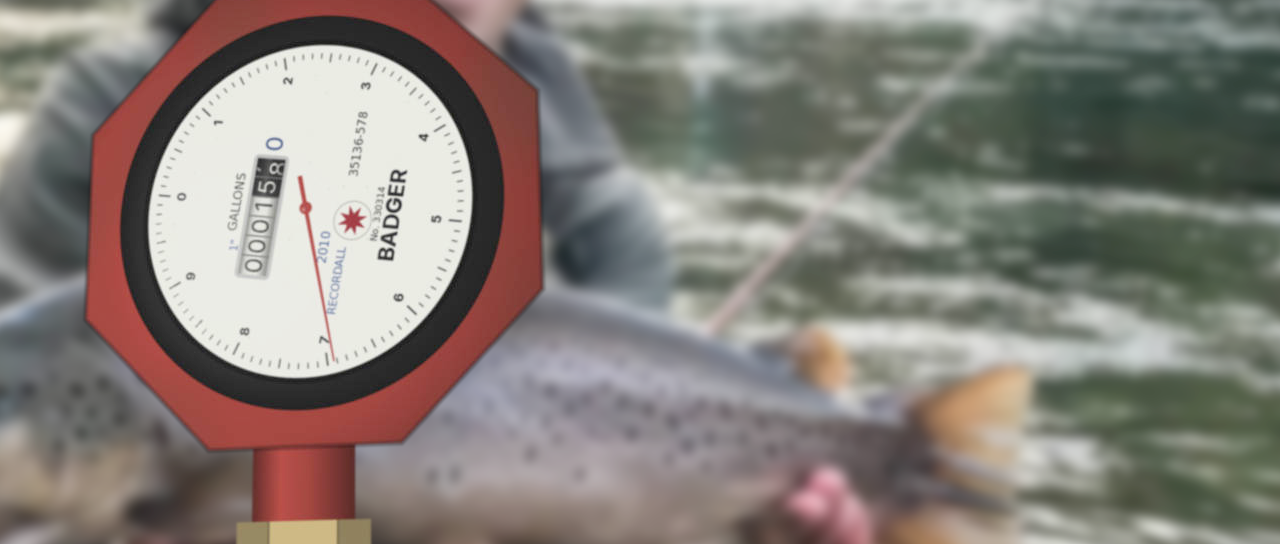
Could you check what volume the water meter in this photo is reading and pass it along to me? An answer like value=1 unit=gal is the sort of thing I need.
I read value=1576.9 unit=gal
